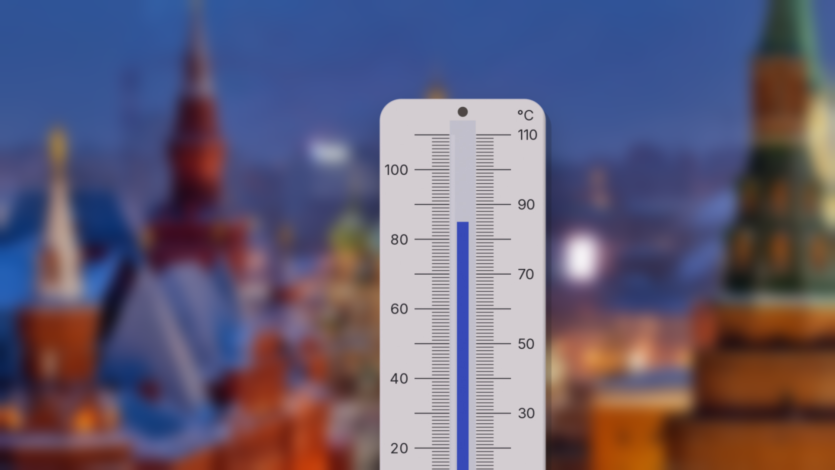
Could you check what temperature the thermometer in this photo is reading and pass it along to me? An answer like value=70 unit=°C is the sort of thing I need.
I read value=85 unit=°C
